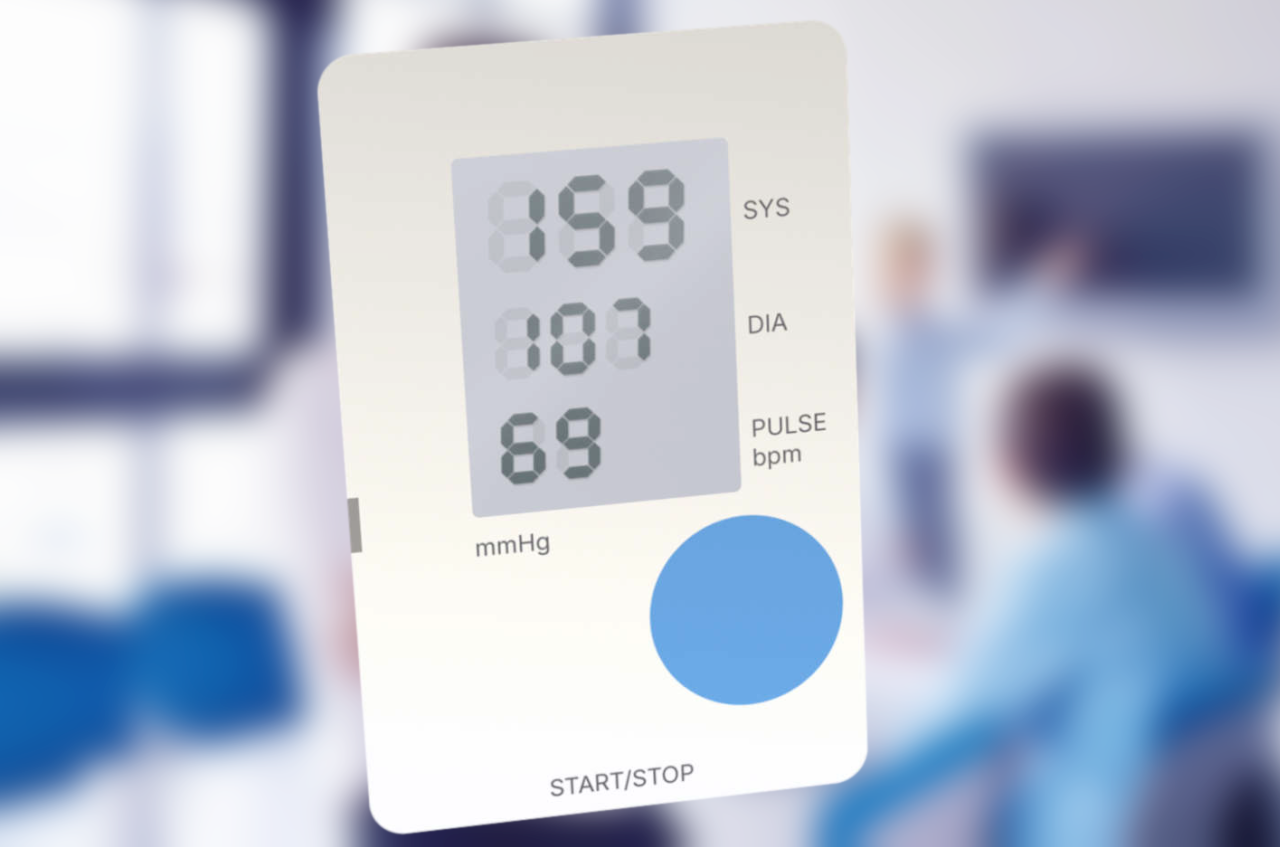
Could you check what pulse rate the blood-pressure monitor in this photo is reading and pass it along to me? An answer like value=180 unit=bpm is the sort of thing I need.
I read value=69 unit=bpm
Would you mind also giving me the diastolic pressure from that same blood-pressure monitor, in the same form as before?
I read value=107 unit=mmHg
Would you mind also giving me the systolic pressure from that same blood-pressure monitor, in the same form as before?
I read value=159 unit=mmHg
